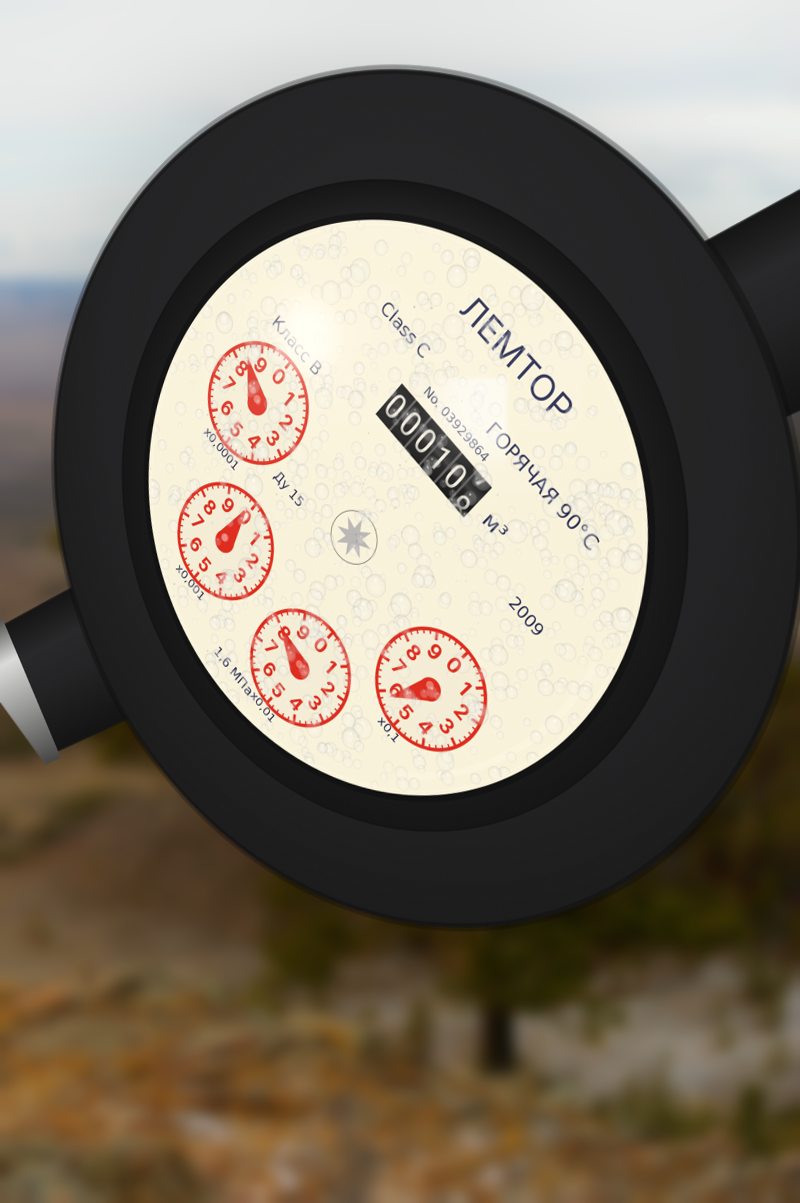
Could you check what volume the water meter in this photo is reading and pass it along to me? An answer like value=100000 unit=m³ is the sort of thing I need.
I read value=107.5798 unit=m³
